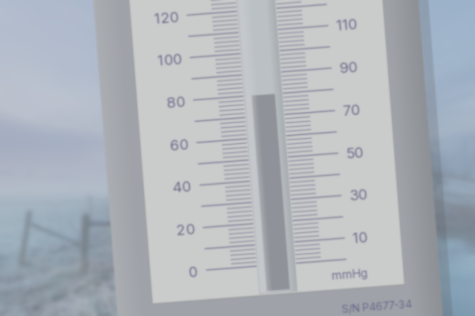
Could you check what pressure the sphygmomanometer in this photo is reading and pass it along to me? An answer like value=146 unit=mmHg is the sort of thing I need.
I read value=80 unit=mmHg
